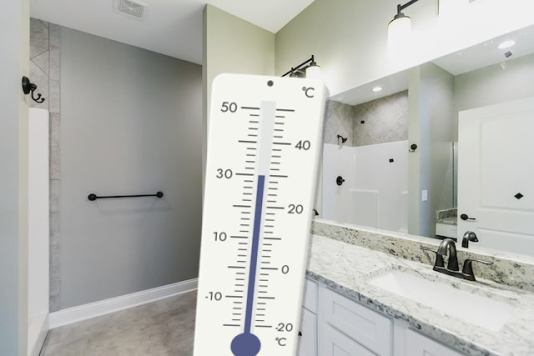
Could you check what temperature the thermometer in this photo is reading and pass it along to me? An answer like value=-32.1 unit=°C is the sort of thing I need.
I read value=30 unit=°C
